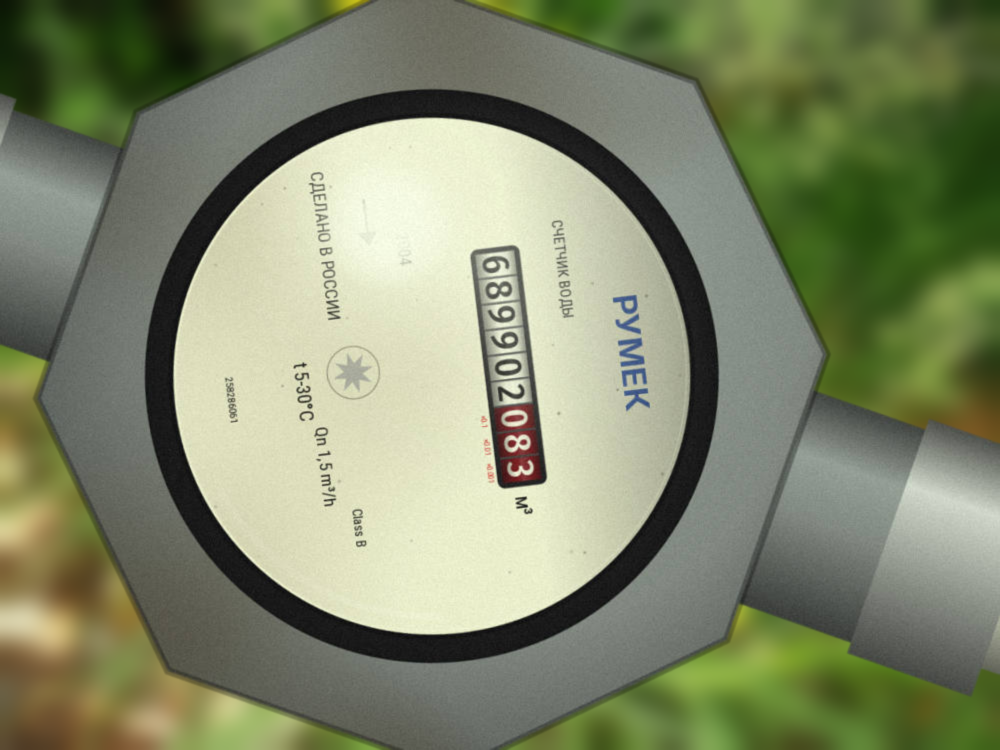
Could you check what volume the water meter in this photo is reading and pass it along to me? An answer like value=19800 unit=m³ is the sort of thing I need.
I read value=689902.083 unit=m³
